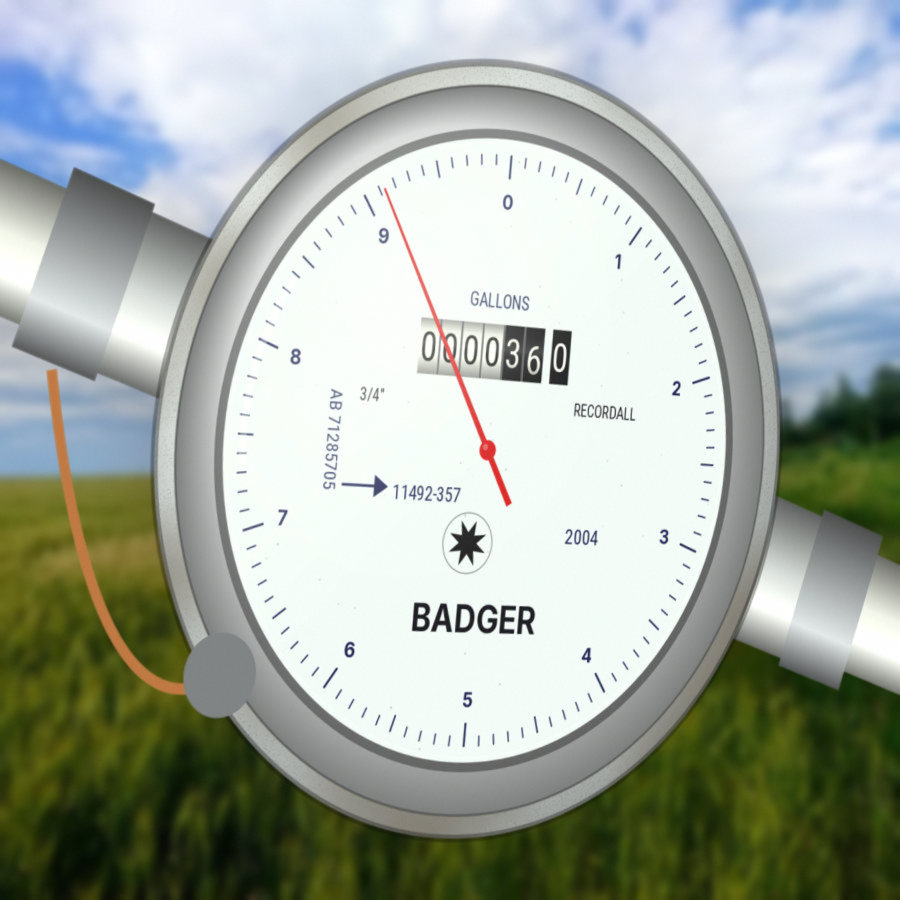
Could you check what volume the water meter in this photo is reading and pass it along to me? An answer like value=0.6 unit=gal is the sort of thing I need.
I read value=359.1 unit=gal
